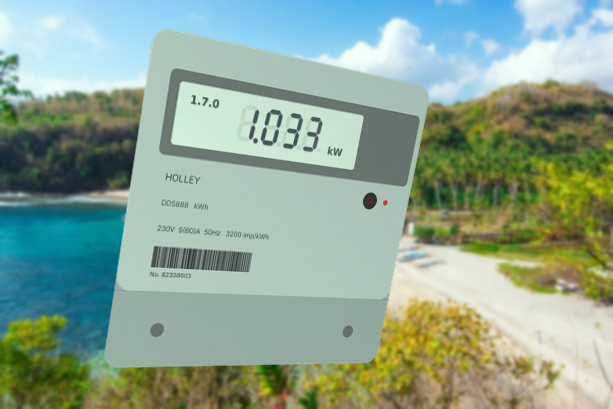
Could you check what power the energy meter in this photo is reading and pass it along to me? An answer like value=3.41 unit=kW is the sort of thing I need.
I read value=1.033 unit=kW
